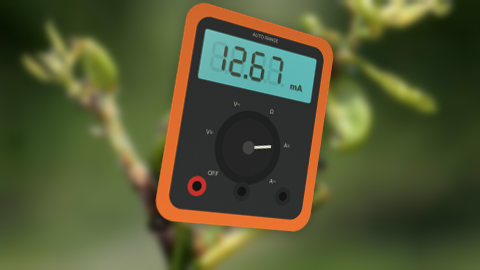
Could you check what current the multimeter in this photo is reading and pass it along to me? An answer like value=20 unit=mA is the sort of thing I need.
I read value=12.67 unit=mA
